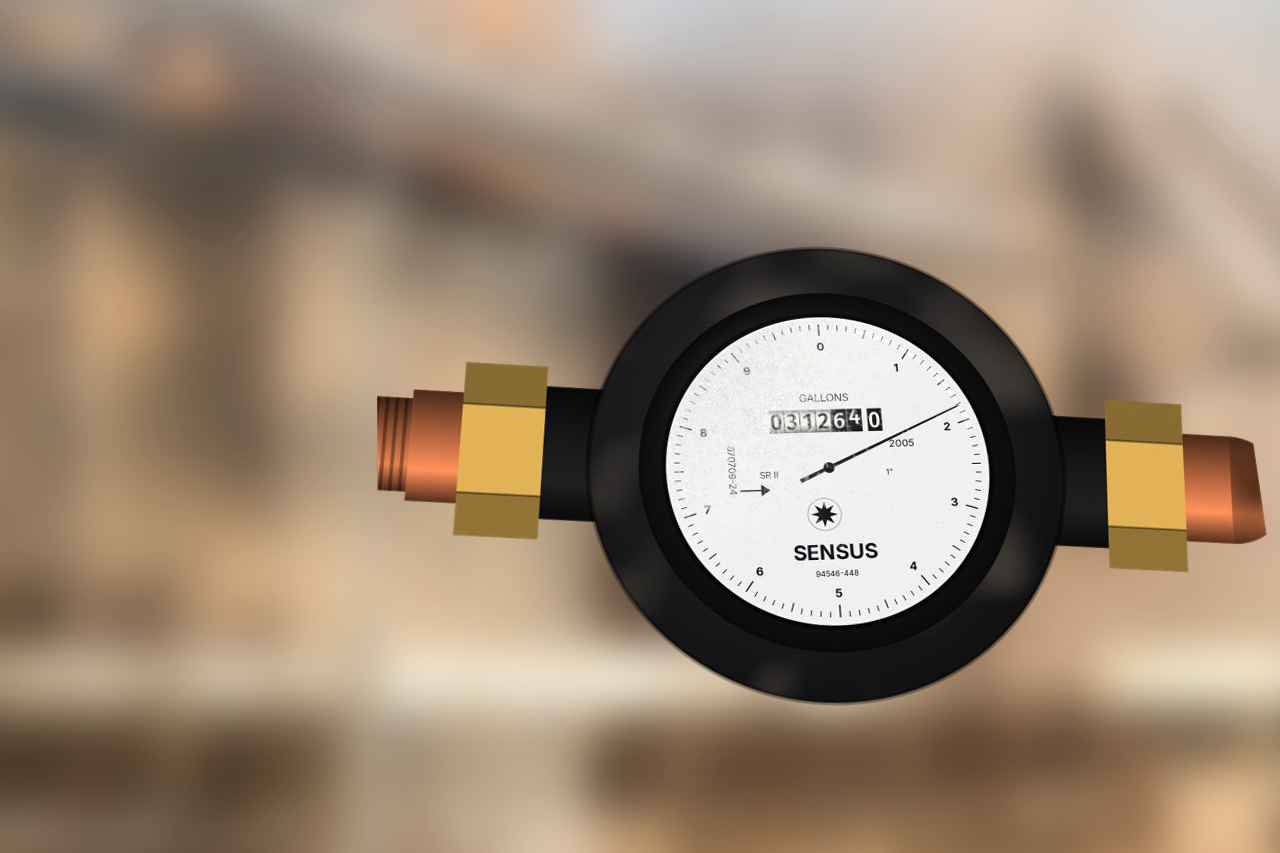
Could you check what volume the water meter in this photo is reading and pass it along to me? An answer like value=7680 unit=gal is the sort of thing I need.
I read value=312641.8 unit=gal
